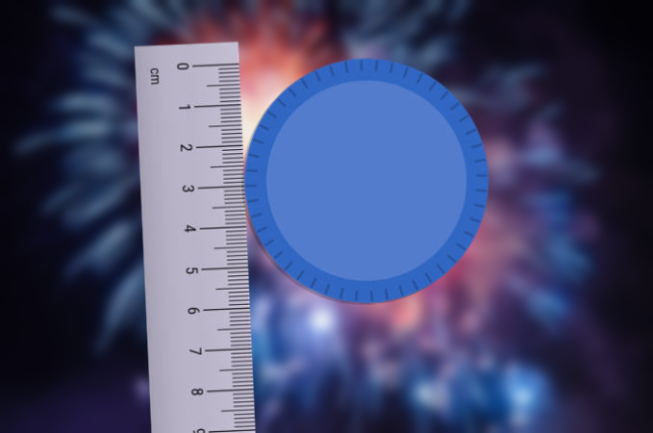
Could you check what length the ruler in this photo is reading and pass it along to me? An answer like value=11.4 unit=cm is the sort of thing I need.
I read value=6 unit=cm
